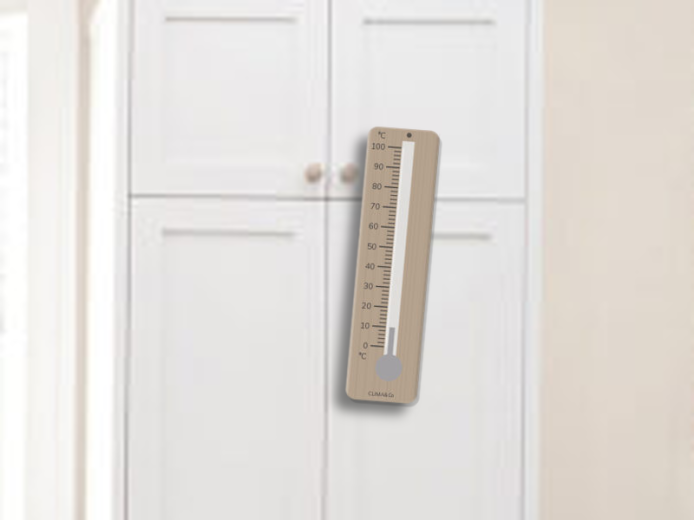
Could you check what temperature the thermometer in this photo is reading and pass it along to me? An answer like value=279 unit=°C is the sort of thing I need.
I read value=10 unit=°C
